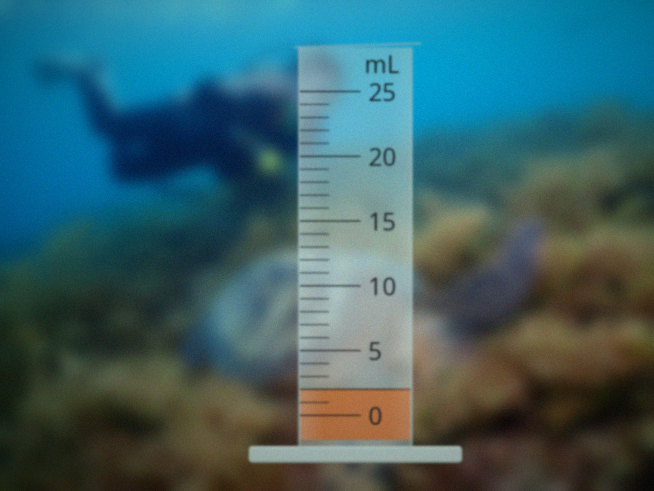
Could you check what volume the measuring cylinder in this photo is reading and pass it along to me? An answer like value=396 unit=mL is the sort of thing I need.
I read value=2 unit=mL
